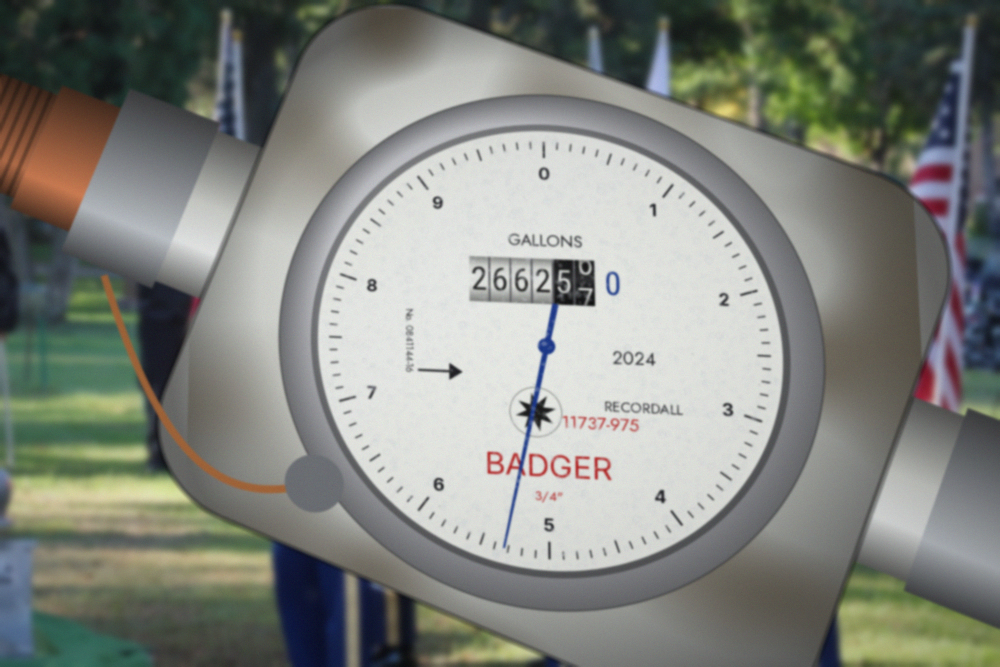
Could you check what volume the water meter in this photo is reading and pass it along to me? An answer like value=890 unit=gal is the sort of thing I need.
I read value=2662565.3 unit=gal
